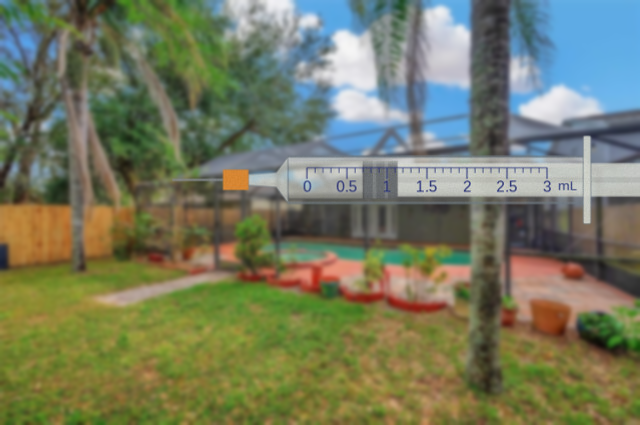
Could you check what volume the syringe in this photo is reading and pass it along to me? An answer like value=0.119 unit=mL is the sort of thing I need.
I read value=0.7 unit=mL
